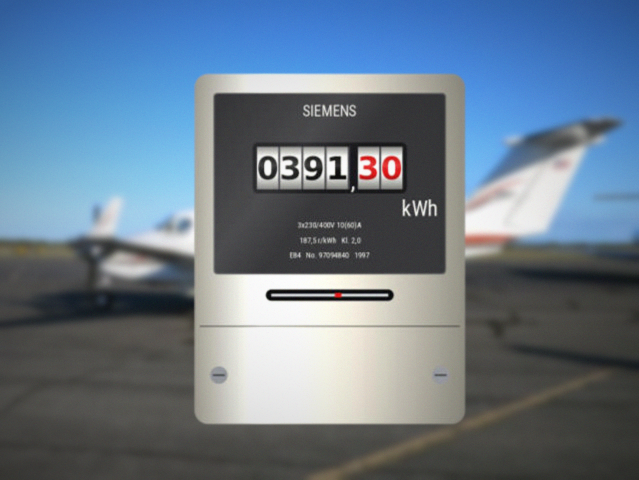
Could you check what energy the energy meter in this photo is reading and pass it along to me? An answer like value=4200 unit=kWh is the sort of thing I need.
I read value=391.30 unit=kWh
